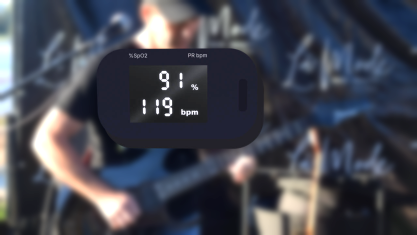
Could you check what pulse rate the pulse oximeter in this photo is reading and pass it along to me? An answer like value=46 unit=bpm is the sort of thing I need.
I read value=119 unit=bpm
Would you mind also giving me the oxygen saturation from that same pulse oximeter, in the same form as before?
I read value=91 unit=%
